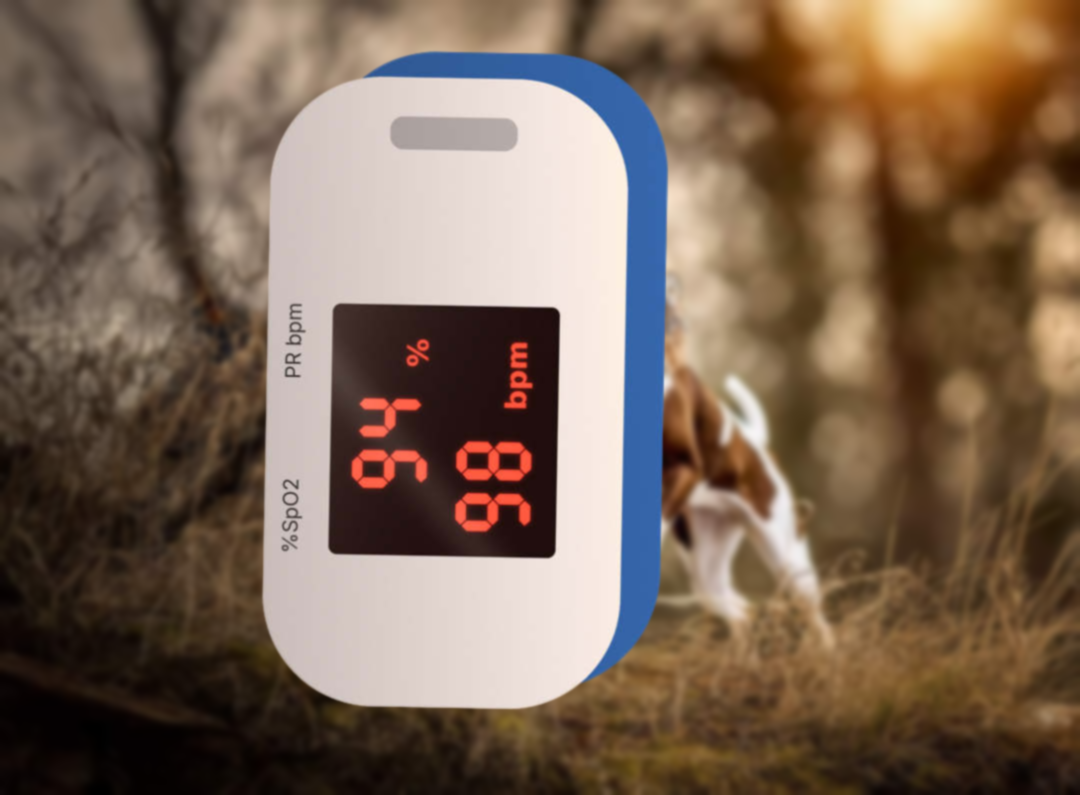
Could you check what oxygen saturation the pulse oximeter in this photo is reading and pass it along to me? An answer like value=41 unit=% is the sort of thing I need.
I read value=94 unit=%
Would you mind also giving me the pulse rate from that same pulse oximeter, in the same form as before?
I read value=98 unit=bpm
